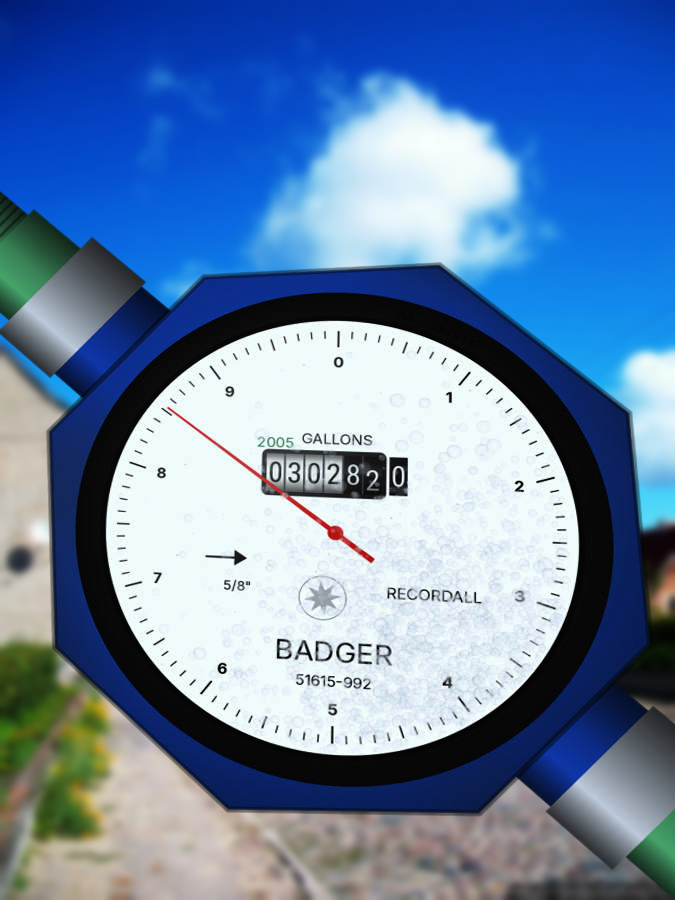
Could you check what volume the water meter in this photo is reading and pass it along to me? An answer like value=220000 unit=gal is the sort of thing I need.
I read value=302818.5 unit=gal
